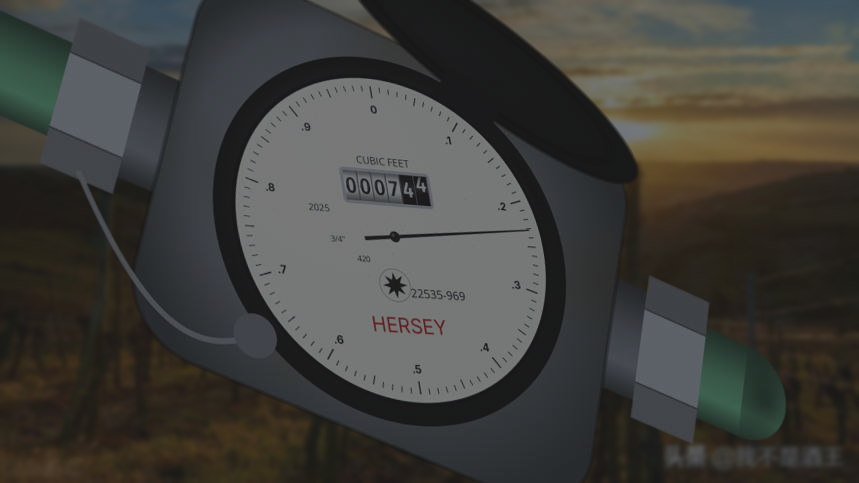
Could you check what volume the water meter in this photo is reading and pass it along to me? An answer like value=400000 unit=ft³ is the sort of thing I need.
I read value=744.23 unit=ft³
